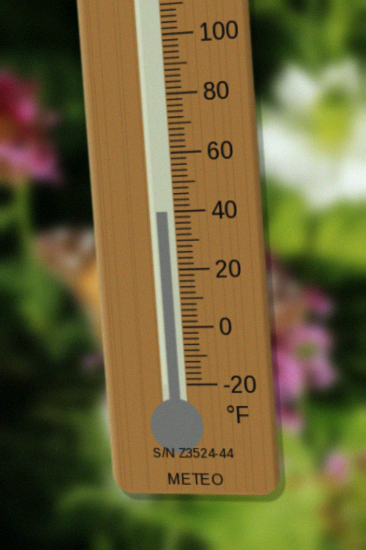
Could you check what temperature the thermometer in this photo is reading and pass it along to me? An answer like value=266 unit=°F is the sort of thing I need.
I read value=40 unit=°F
